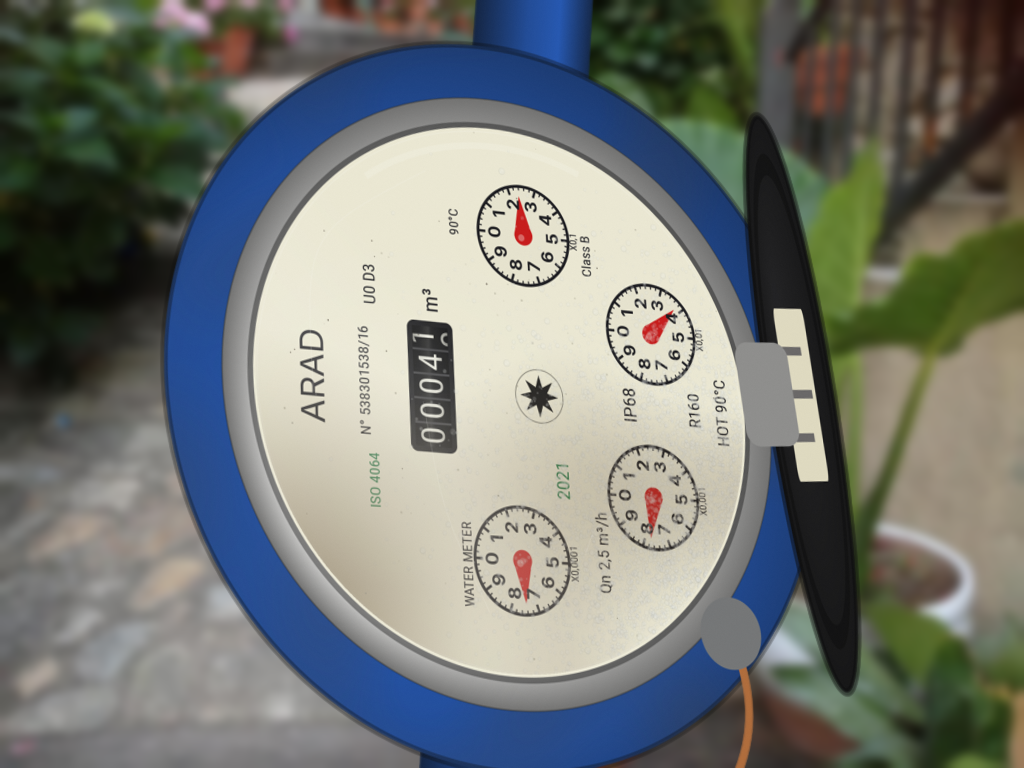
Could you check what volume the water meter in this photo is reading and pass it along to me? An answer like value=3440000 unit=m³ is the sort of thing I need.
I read value=41.2377 unit=m³
